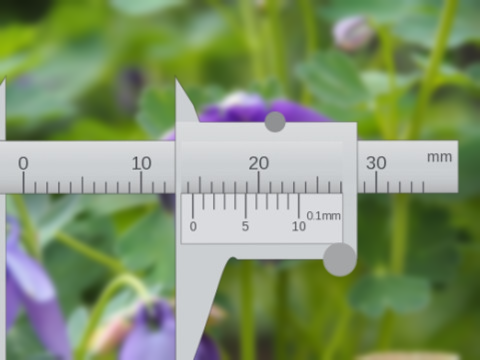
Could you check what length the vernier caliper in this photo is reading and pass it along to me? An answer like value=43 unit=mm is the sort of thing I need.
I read value=14.4 unit=mm
